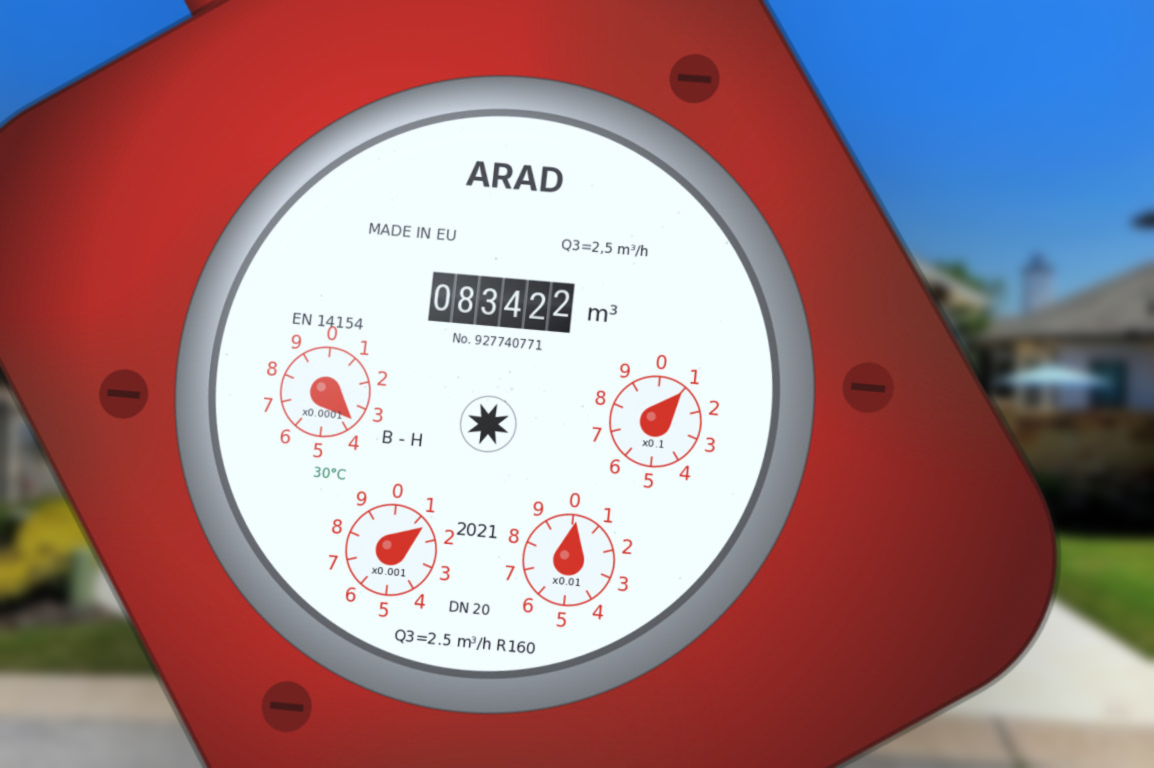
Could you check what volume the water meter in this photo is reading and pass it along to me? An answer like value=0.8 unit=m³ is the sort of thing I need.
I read value=83422.1013 unit=m³
